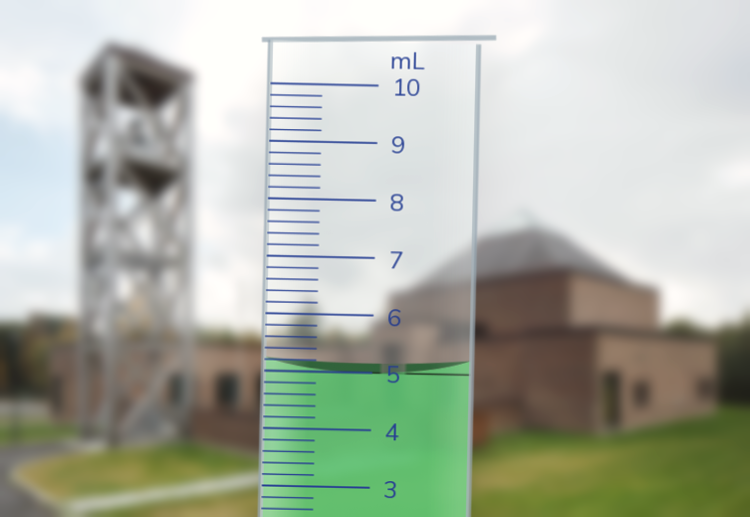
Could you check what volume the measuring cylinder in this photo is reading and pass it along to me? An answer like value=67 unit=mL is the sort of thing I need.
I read value=5 unit=mL
